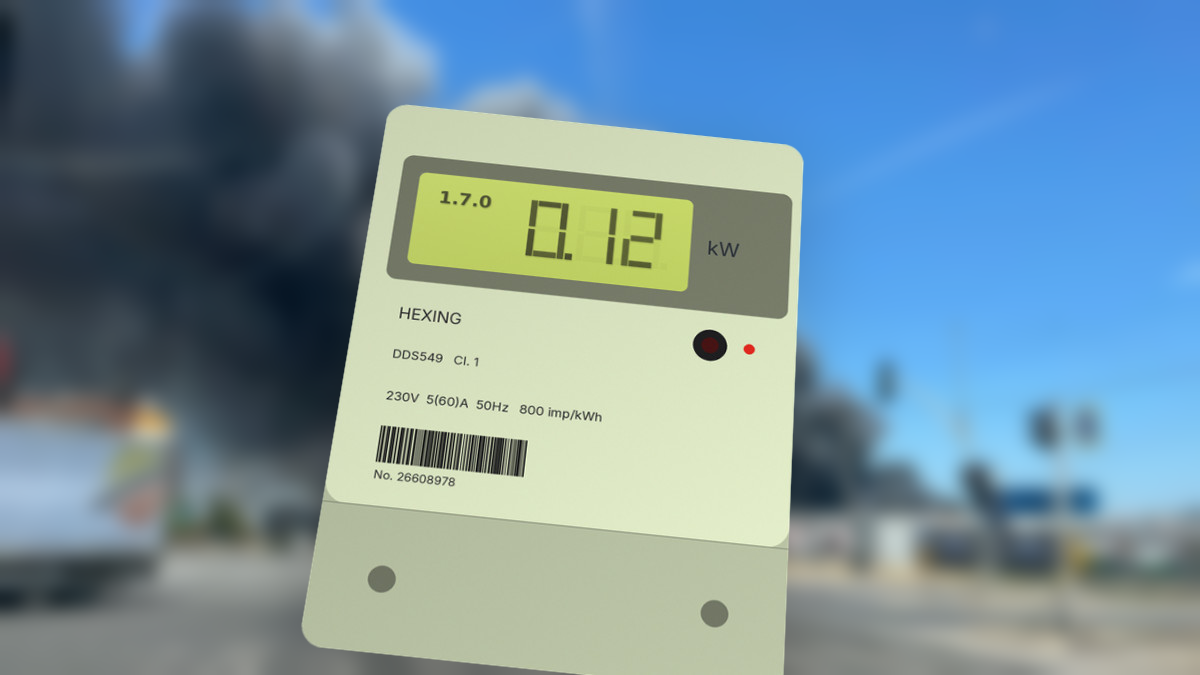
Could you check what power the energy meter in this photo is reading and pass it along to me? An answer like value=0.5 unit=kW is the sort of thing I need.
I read value=0.12 unit=kW
